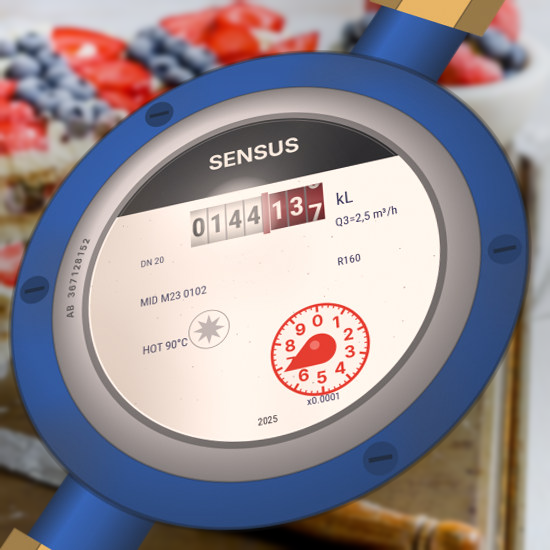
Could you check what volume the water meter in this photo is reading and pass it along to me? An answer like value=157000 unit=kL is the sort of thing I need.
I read value=144.1366 unit=kL
